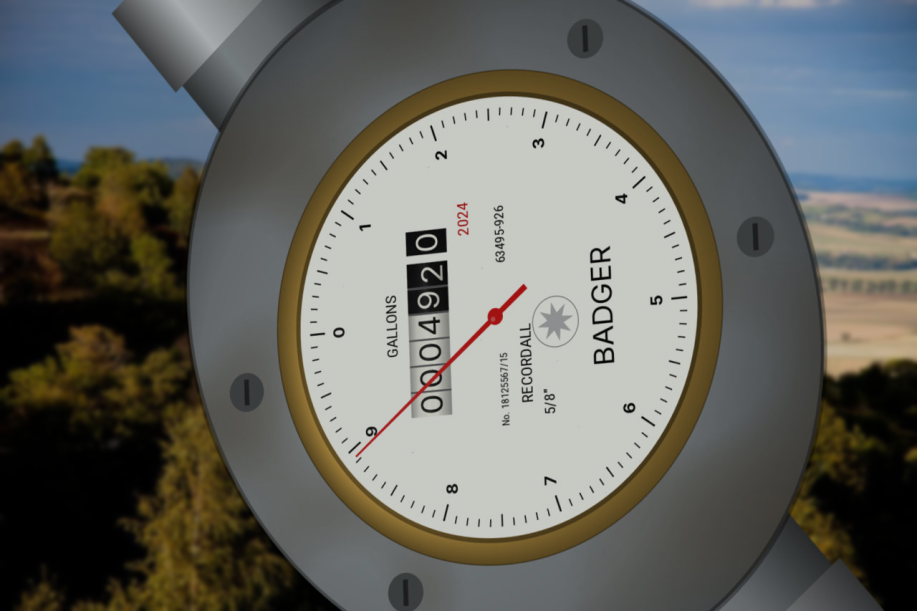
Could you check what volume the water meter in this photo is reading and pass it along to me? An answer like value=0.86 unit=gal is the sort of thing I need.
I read value=4918.9 unit=gal
